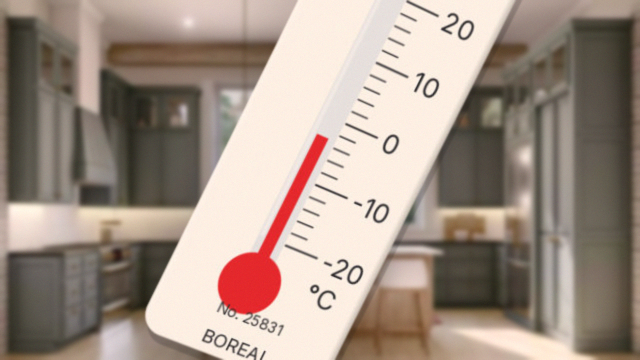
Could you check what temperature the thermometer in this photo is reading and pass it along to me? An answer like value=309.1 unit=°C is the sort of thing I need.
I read value=-3 unit=°C
